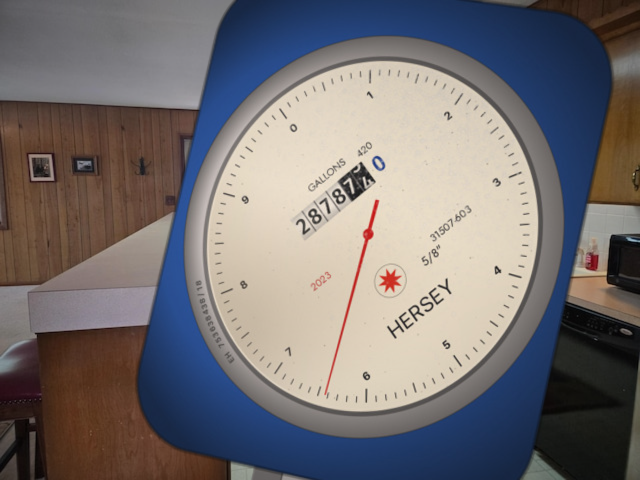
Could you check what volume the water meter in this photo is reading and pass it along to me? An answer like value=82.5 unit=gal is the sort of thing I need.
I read value=2878736.4 unit=gal
